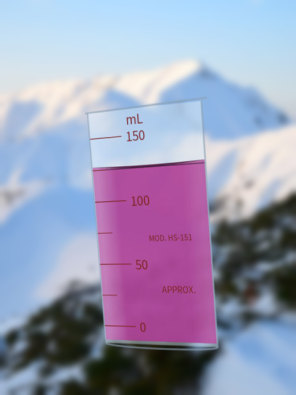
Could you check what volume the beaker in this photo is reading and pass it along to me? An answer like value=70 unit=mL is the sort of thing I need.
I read value=125 unit=mL
